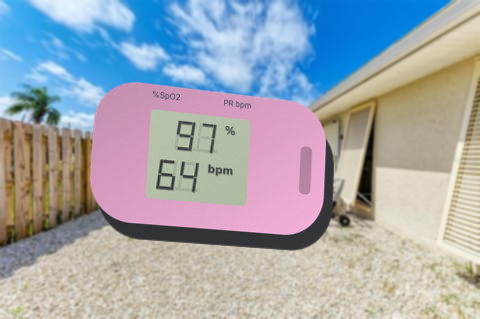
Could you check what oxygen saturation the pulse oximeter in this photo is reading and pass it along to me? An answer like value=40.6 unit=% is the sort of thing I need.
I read value=97 unit=%
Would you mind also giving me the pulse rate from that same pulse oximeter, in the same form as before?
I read value=64 unit=bpm
